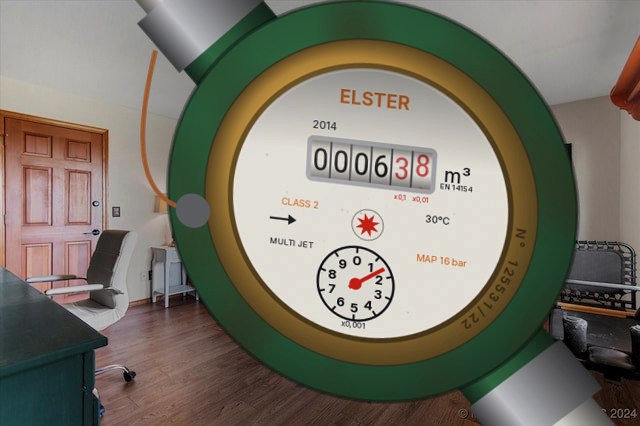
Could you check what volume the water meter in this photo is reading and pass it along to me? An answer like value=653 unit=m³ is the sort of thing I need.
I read value=6.381 unit=m³
